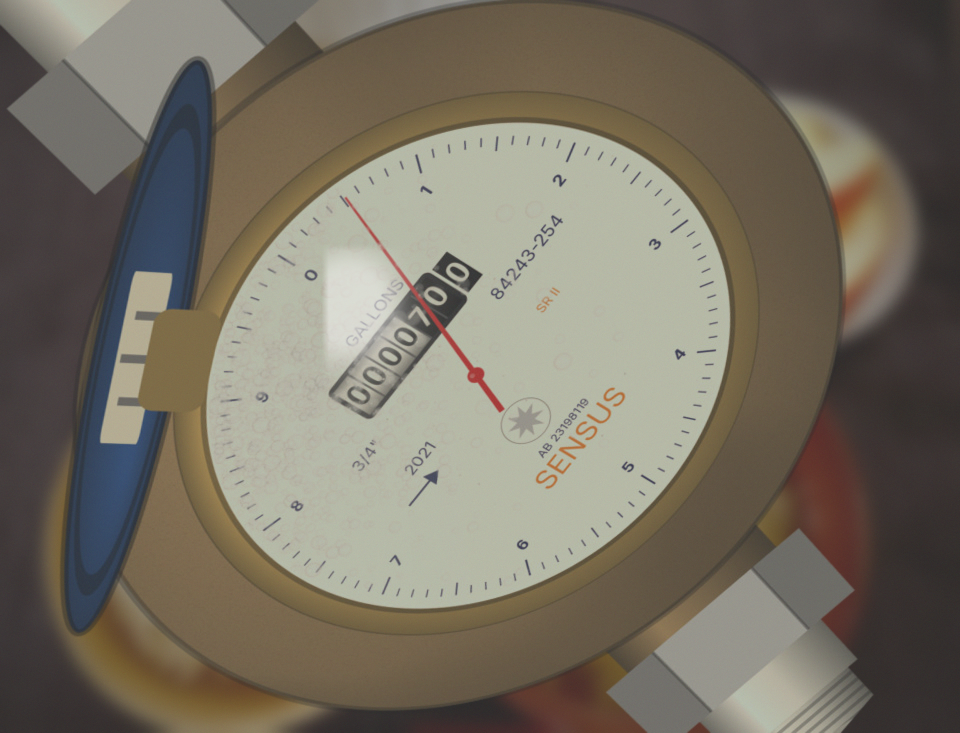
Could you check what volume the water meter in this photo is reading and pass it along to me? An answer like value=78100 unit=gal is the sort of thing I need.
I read value=700.5 unit=gal
